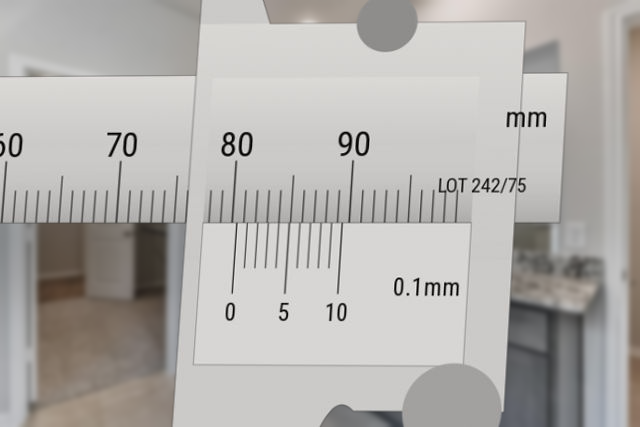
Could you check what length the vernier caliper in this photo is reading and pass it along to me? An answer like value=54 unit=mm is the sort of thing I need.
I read value=80.4 unit=mm
